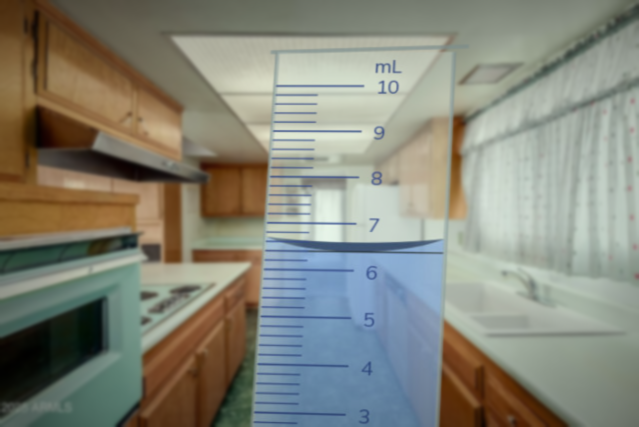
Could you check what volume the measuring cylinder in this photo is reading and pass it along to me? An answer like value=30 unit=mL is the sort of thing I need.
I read value=6.4 unit=mL
